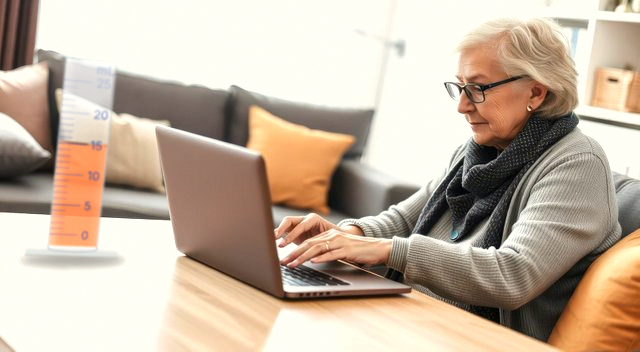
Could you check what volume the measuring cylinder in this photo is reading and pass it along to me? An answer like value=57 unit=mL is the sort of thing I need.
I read value=15 unit=mL
